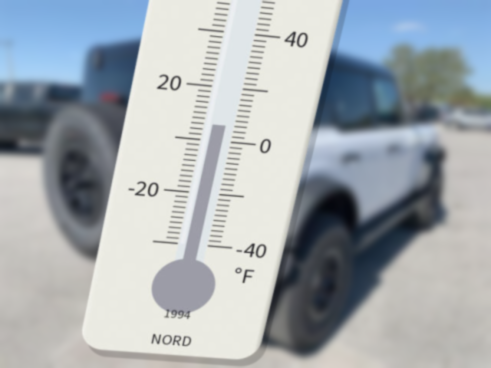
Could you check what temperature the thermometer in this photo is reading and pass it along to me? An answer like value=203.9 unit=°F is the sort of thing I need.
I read value=6 unit=°F
